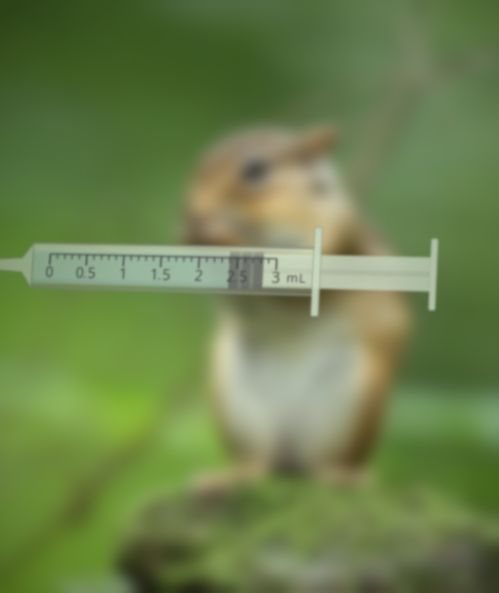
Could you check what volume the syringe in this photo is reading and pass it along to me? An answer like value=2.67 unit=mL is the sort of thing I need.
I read value=2.4 unit=mL
